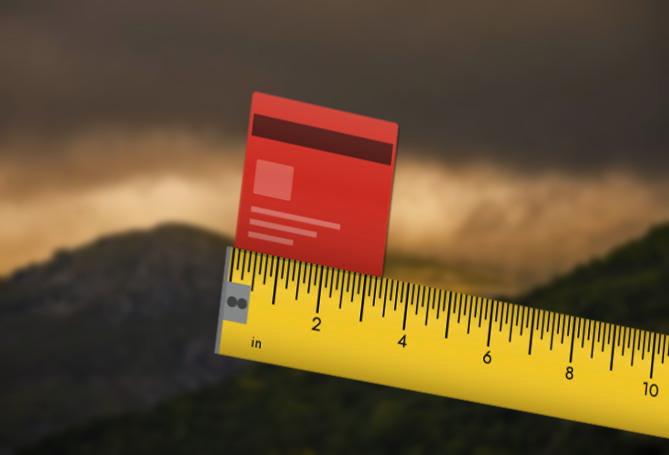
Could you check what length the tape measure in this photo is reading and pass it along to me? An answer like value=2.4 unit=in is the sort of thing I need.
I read value=3.375 unit=in
